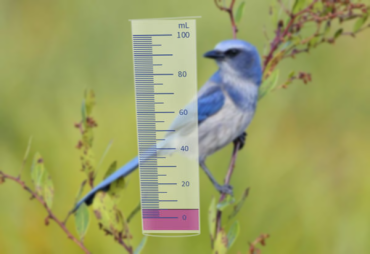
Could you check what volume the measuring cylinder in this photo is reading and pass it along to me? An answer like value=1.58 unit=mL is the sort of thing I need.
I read value=5 unit=mL
